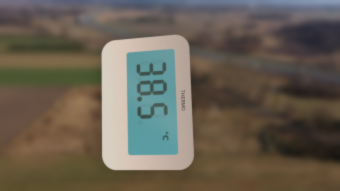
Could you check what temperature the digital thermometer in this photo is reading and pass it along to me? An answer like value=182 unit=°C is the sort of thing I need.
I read value=38.5 unit=°C
